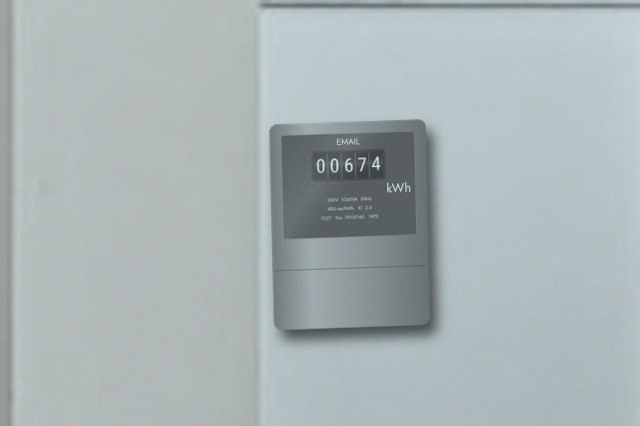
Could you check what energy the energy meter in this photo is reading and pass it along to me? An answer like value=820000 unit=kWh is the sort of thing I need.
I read value=674 unit=kWh
